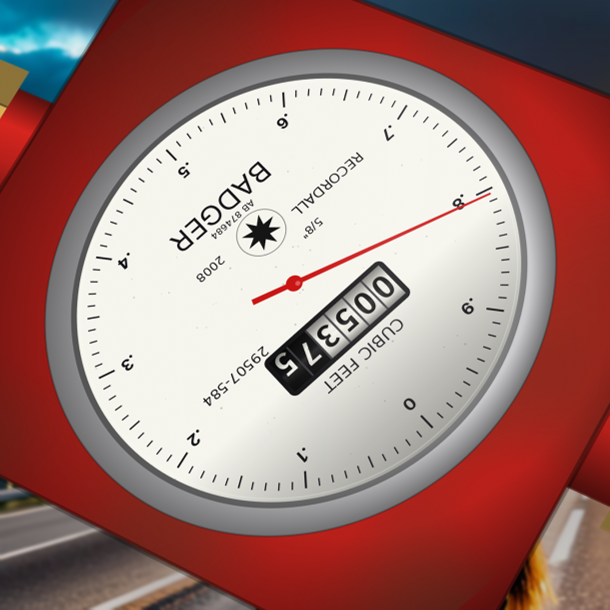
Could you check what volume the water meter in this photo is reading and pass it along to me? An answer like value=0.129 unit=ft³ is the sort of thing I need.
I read value=5374.80 unit=ft³
